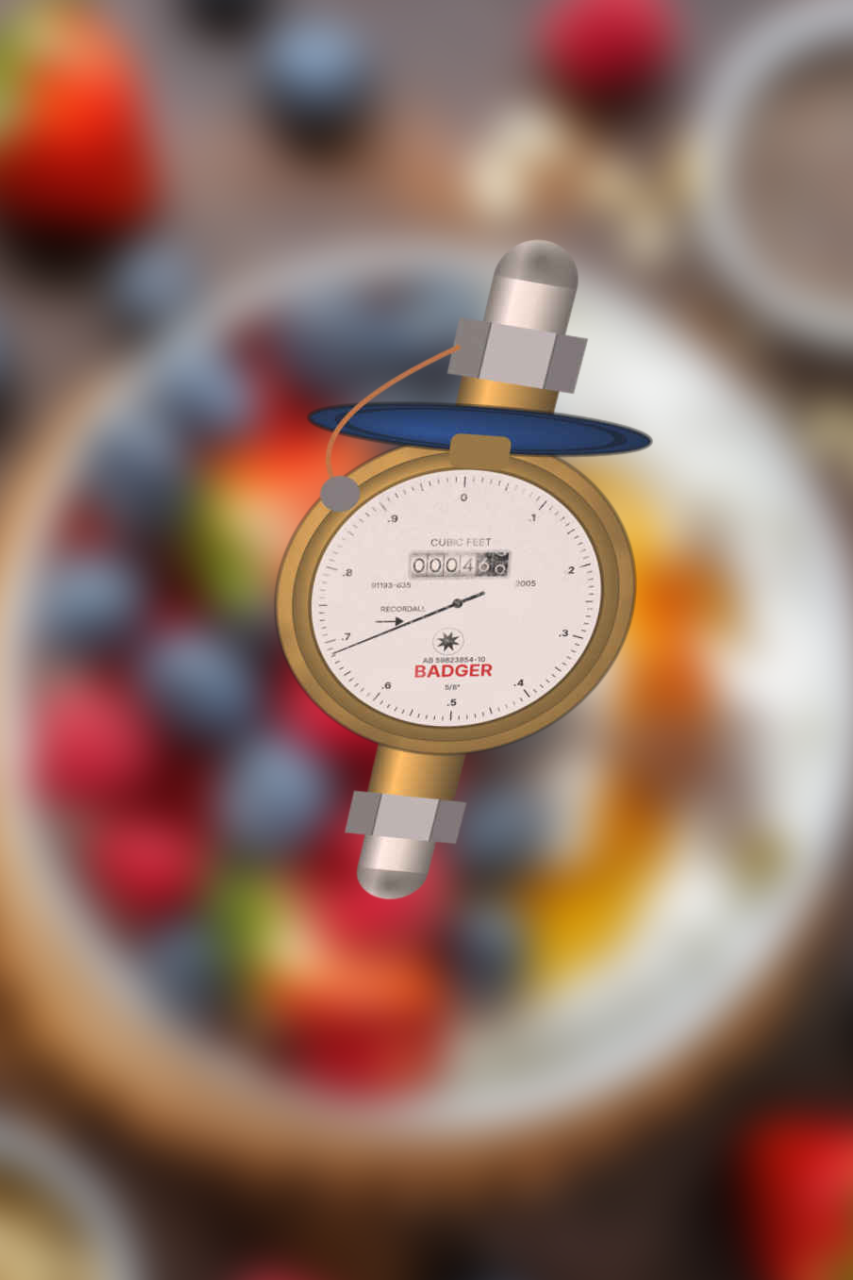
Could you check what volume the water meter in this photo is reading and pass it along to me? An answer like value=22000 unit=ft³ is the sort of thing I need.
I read value=468.68 unit=ft³
